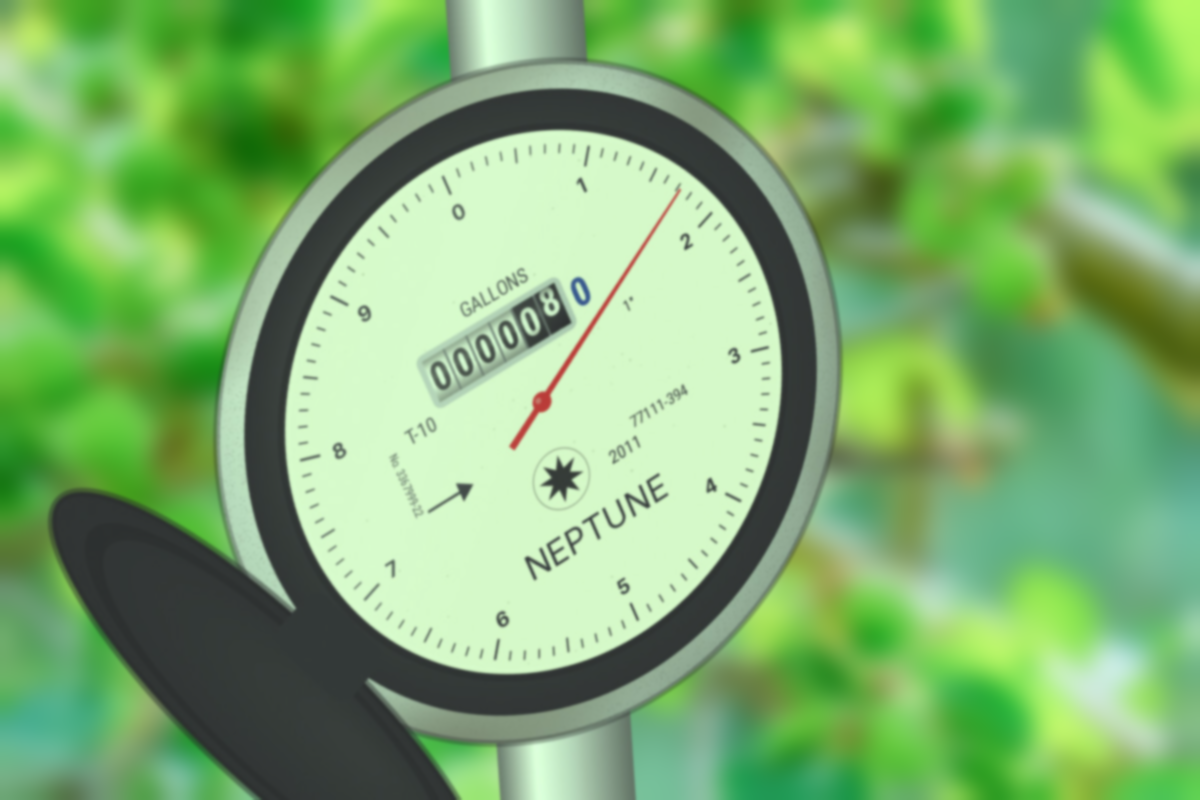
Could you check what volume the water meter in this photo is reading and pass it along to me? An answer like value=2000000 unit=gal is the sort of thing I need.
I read value=81.7 unit=gal
